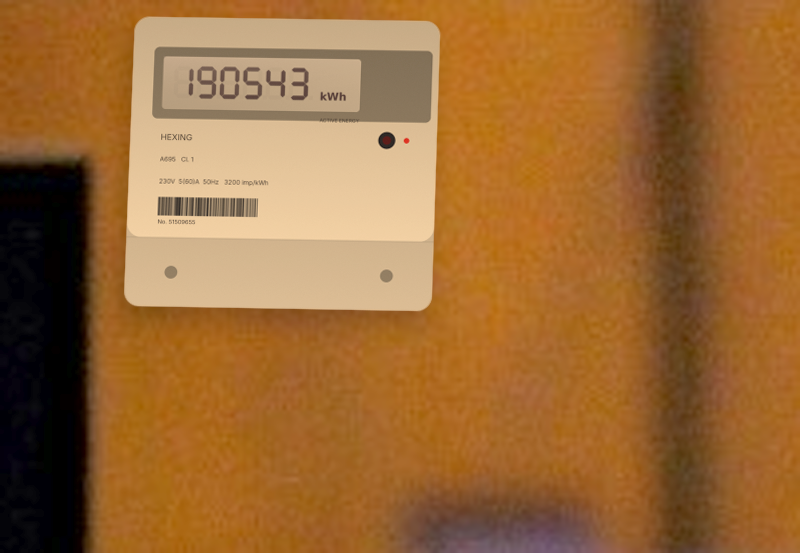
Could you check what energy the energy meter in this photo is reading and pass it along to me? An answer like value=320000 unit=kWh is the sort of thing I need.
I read value=190543 unit=kWh
